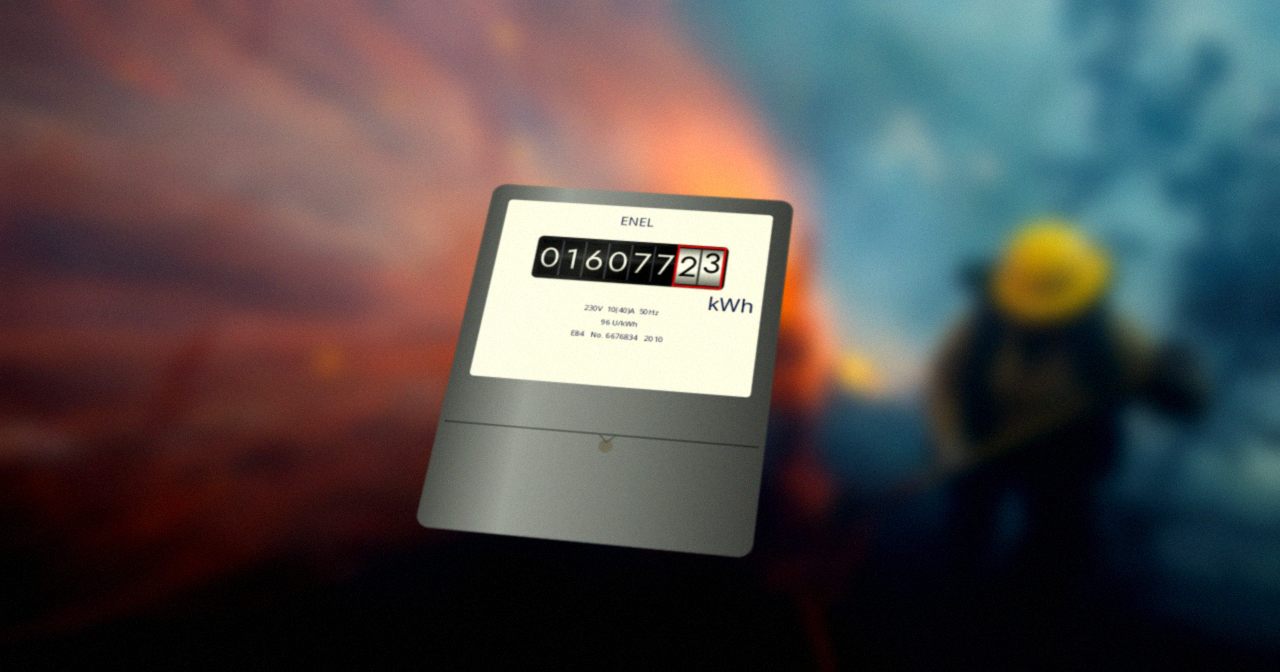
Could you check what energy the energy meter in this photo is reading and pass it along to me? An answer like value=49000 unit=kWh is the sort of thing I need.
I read value=16077.23 unit=kWh
